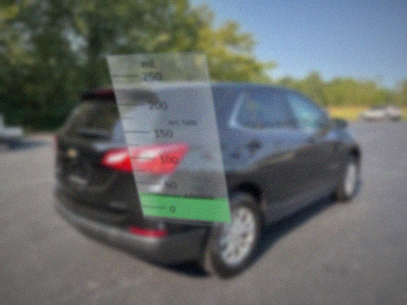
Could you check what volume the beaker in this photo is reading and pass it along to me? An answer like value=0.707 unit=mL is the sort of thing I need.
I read value=25 unit=mL
